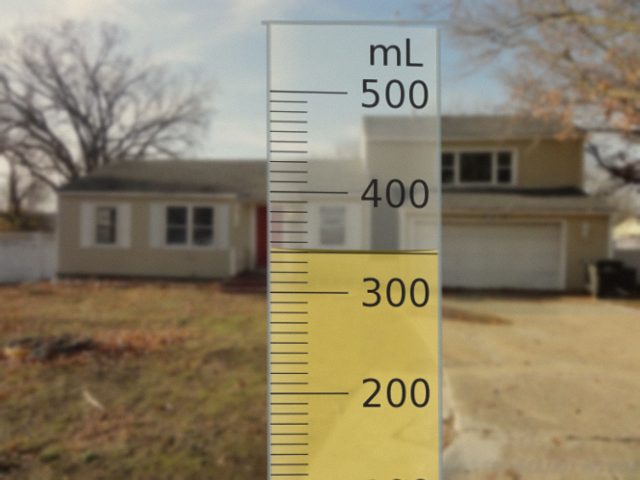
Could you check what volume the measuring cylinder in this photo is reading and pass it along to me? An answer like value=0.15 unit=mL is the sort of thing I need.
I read value=340 unit=mL
